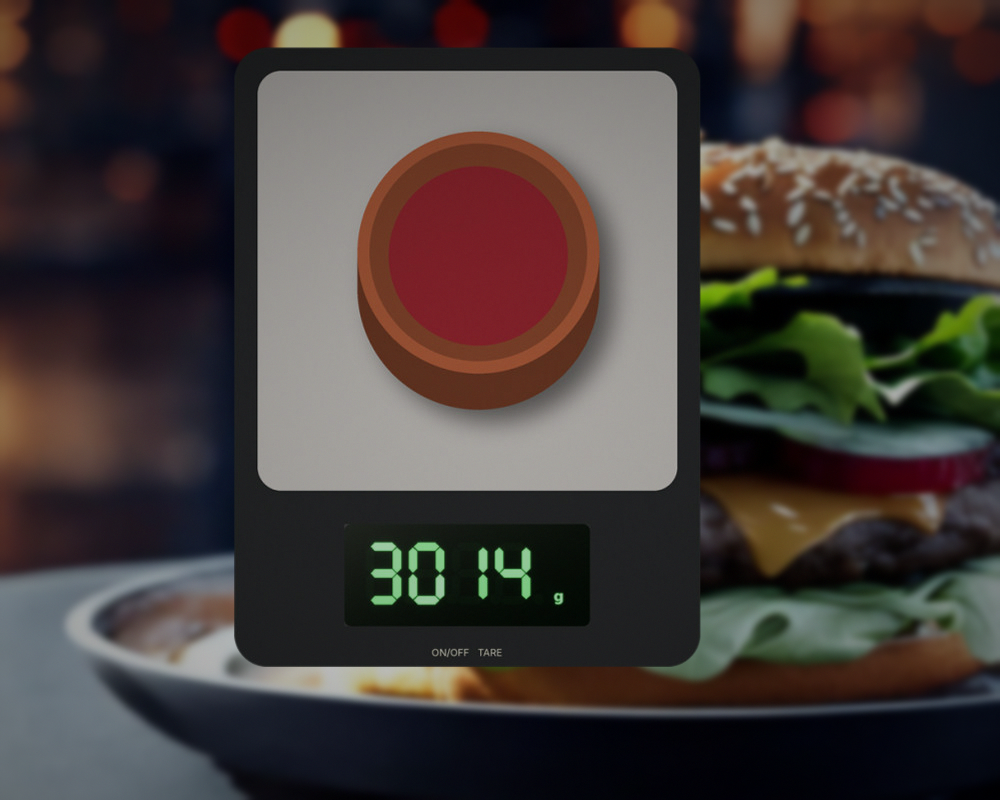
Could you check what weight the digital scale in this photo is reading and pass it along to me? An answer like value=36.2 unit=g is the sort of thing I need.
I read value=3014 unit=g
